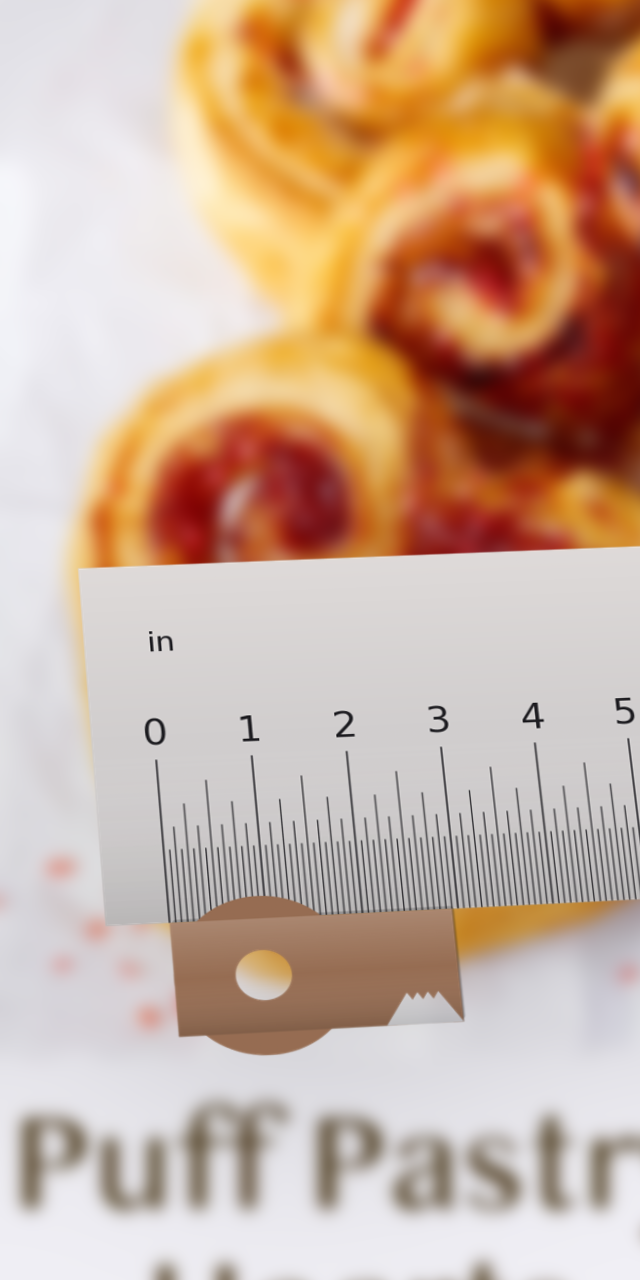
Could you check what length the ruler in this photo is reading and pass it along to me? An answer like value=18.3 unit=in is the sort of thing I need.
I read value=2.9375 unit=in
